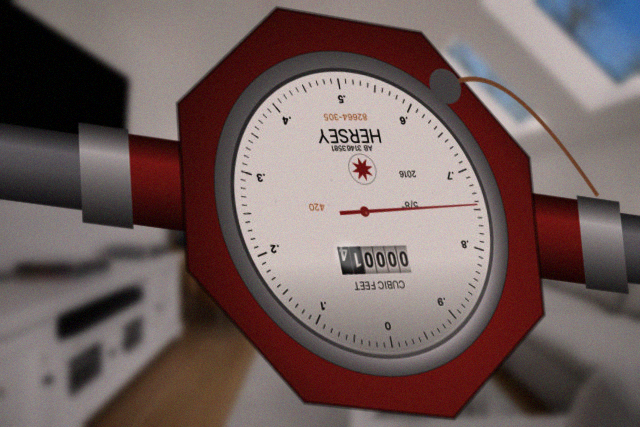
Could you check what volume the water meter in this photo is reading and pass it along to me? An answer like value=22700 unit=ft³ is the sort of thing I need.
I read value=13.74 unit=ft³
